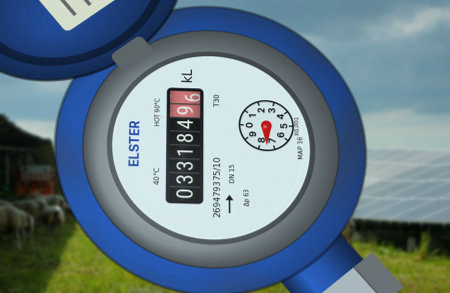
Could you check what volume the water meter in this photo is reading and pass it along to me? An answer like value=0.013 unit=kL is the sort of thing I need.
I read value=33184.957 unit=kL
